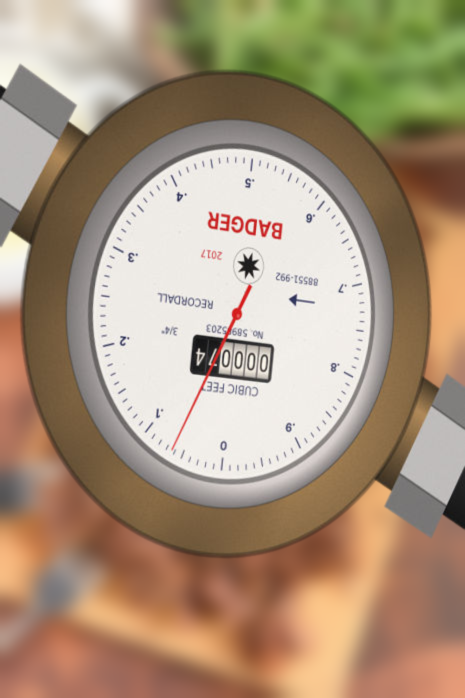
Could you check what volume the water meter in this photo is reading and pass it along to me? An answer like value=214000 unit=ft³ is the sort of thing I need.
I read value=74.06 unit=ft³
